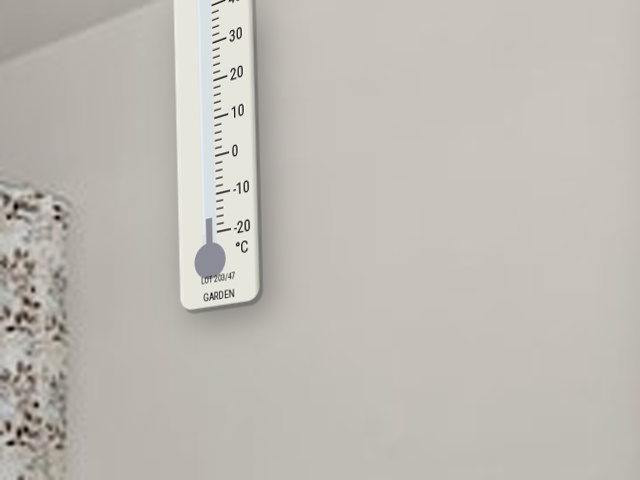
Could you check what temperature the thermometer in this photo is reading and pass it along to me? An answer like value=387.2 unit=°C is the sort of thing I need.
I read value=-16 unit=°C
